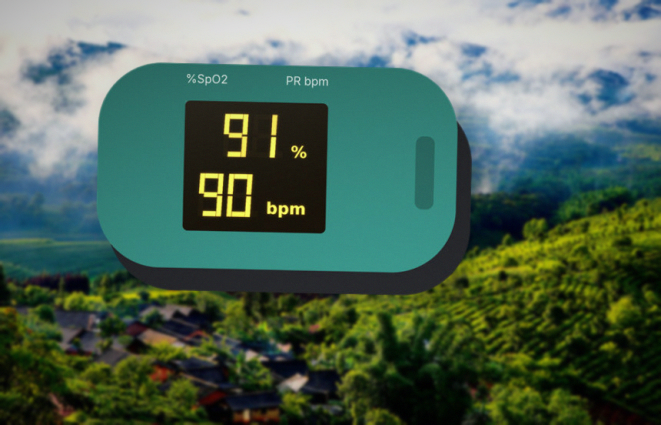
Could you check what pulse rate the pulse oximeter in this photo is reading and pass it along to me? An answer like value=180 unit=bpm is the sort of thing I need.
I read value=90 unit=bpm
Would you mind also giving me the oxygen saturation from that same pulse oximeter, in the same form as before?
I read value=91 unit=%
